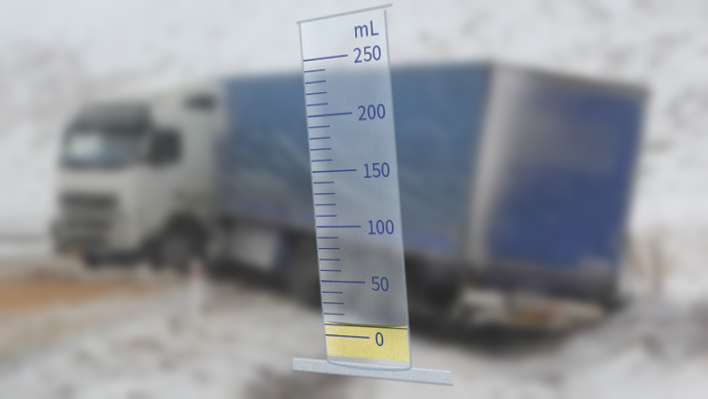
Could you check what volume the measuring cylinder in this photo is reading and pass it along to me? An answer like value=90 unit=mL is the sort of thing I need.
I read value=10 unit=mL
